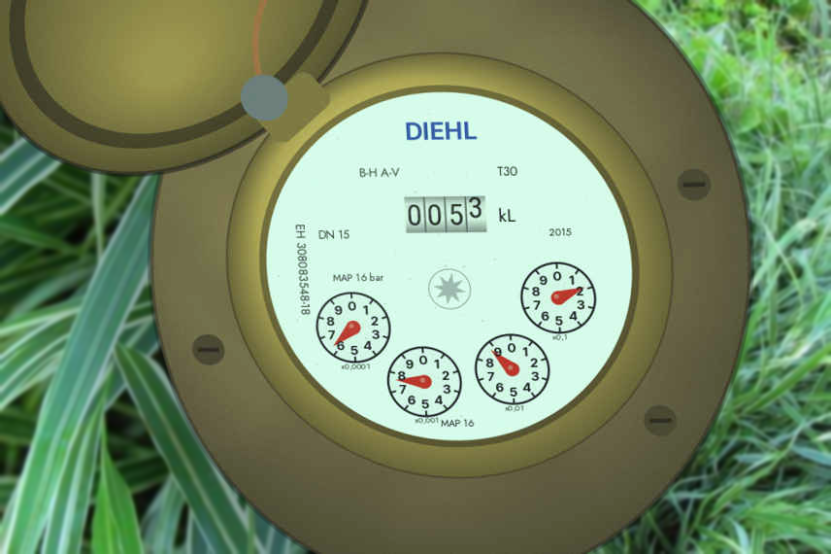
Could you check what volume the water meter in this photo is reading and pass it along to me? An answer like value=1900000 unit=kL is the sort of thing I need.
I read value=53.1876 unit=kL
